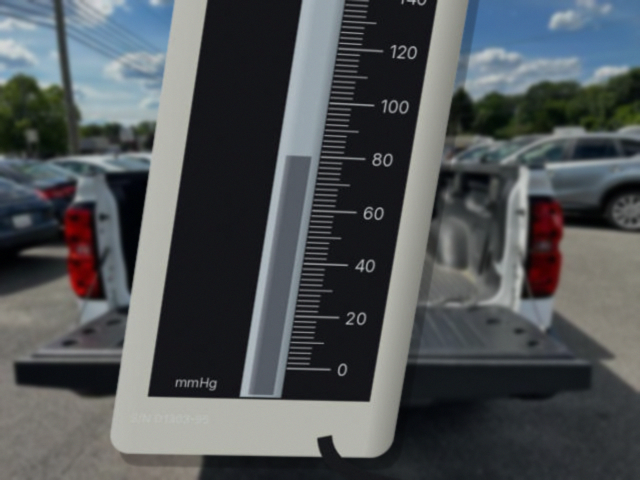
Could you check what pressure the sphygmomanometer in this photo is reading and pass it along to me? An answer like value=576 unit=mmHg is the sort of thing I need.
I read value=80 unit=mmHg
